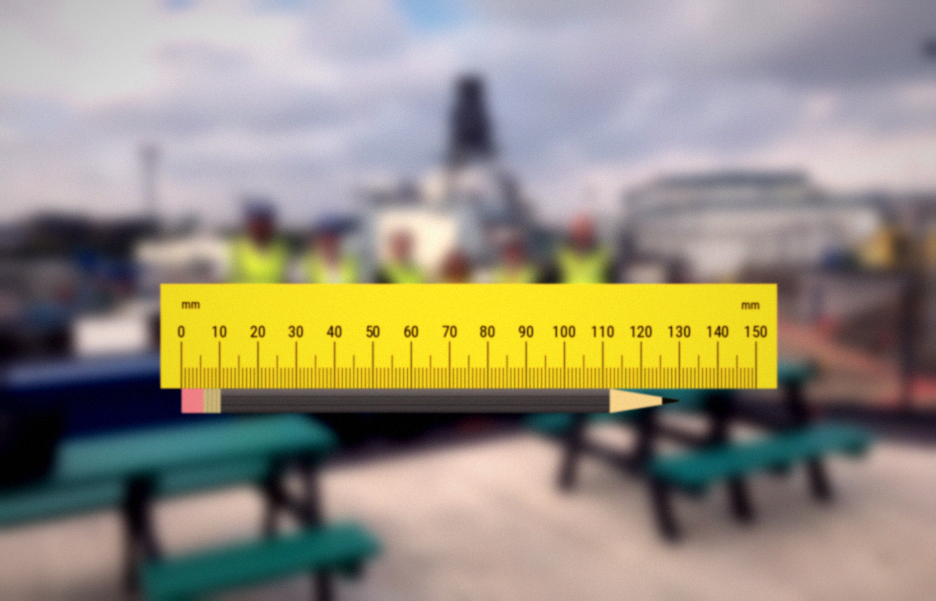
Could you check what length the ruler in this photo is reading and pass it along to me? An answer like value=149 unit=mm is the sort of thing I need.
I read value=130 unit=mm
